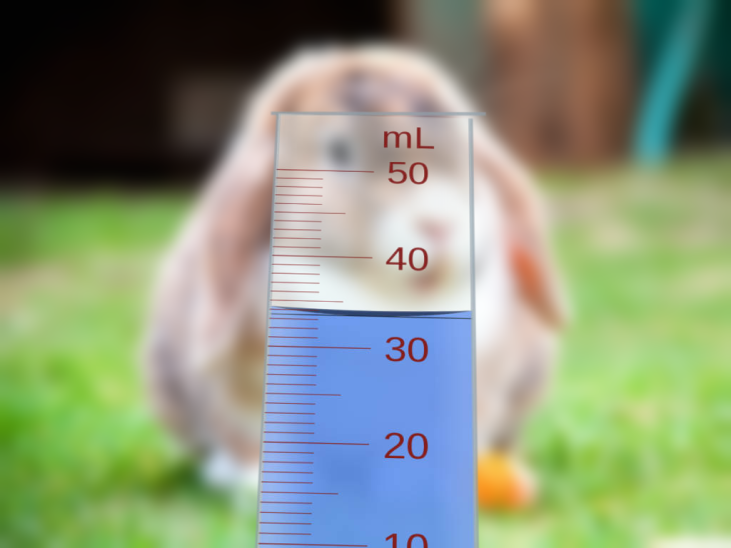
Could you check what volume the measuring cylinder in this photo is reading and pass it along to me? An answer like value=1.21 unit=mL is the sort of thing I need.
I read value=33.5 unit=mL
